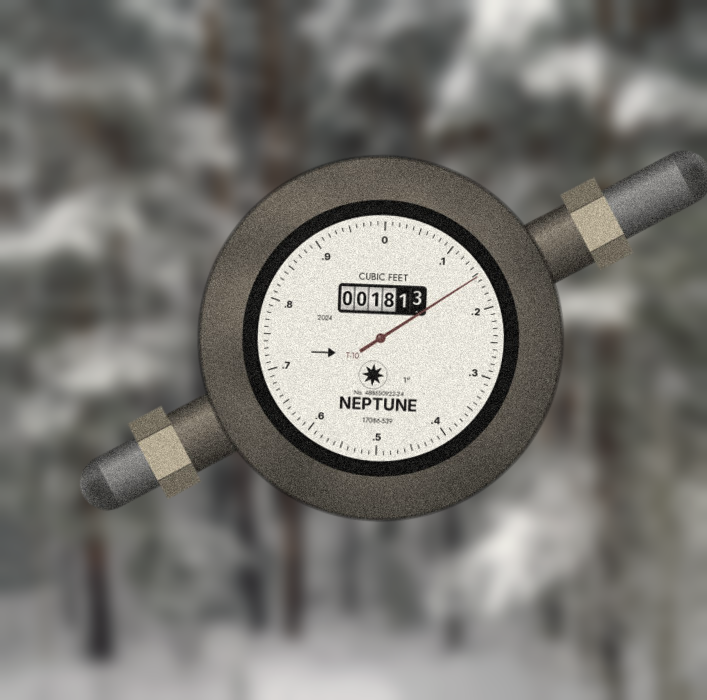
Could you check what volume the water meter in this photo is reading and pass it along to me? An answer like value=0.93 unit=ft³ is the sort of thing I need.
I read value=1813.15 unit=ft³
